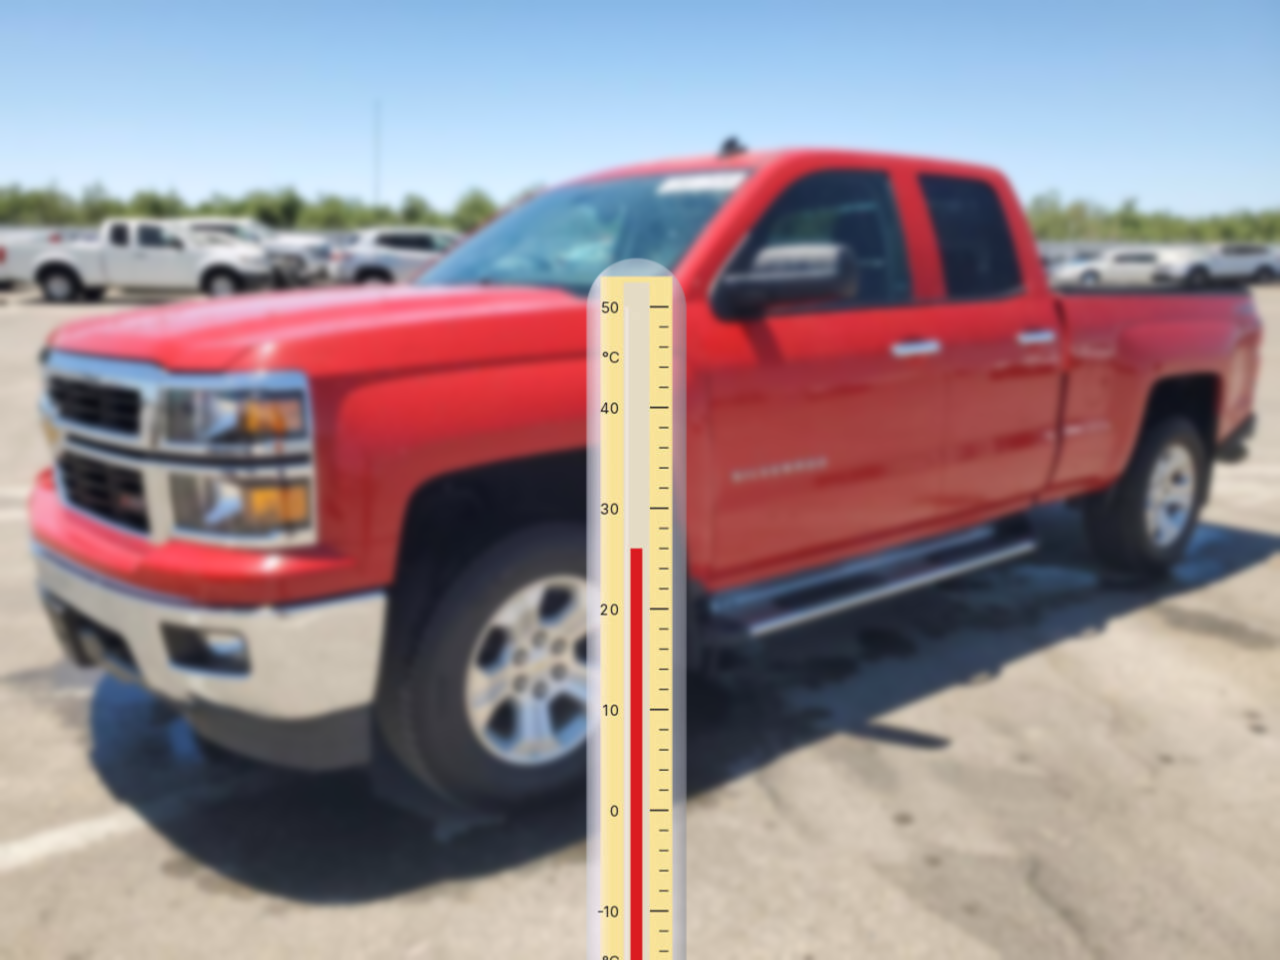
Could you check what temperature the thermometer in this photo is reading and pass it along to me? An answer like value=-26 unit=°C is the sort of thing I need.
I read value=26 unit=°C
